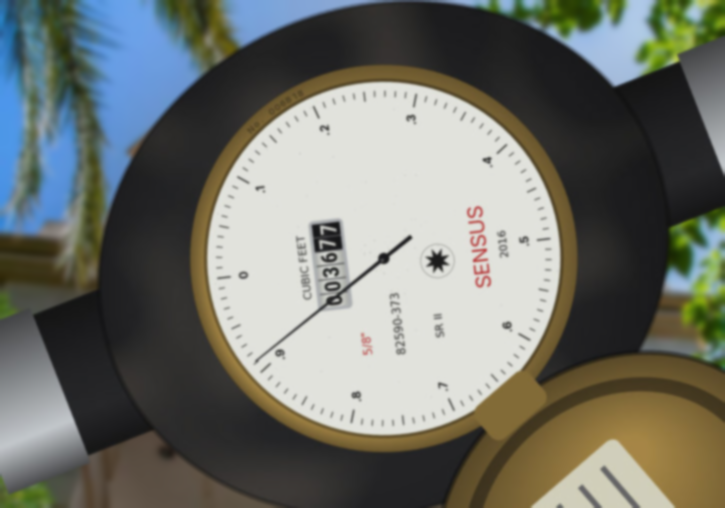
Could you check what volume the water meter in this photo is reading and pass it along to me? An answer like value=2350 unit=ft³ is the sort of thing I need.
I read value=3676.91 unit=ft³
